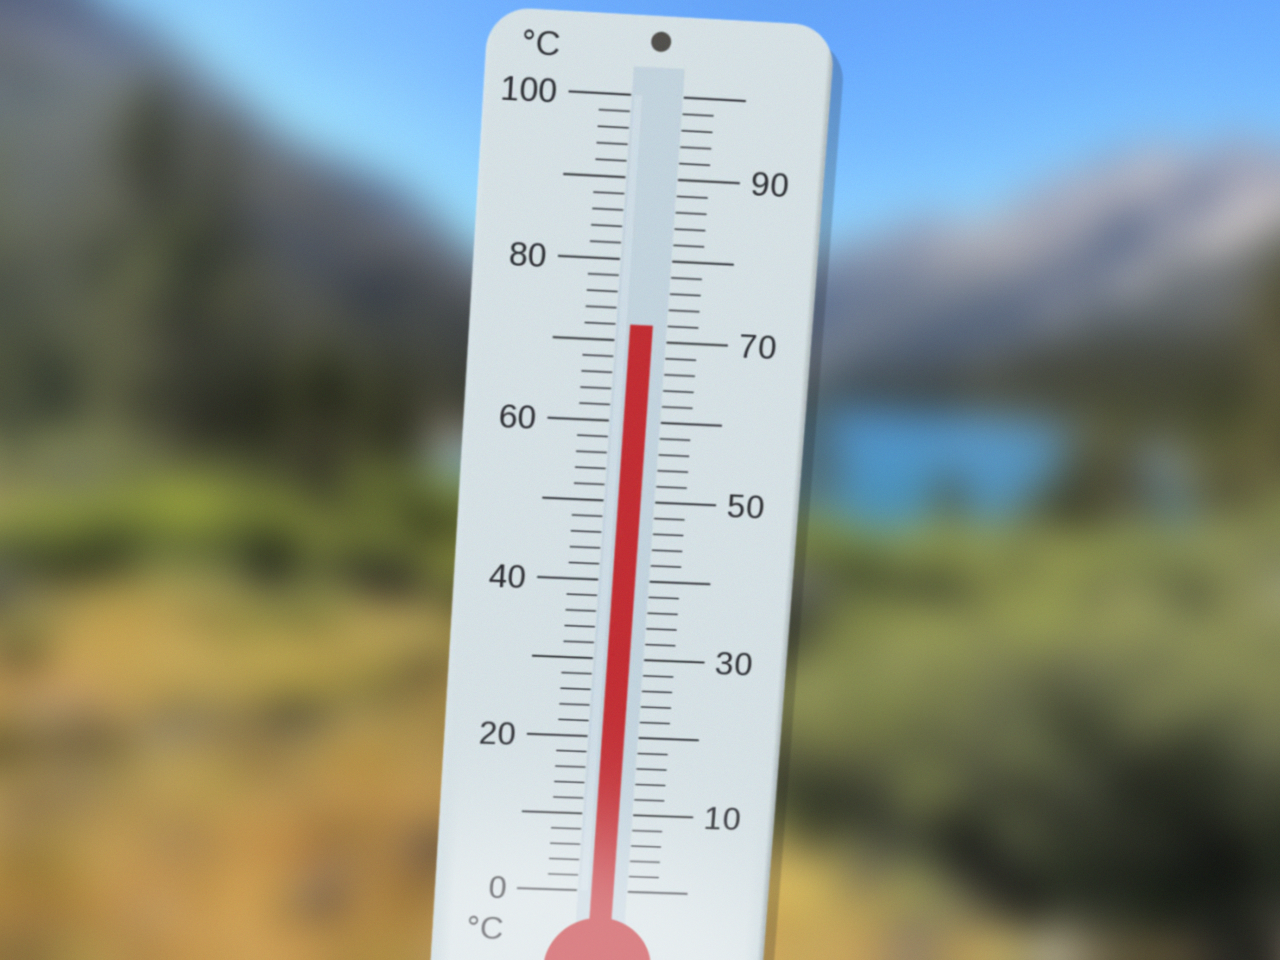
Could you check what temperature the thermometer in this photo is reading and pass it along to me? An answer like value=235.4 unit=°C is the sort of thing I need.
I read value=72 unit=°C
